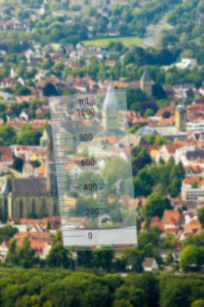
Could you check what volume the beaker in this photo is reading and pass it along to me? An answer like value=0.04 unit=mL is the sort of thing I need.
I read value=50 unit=mL
